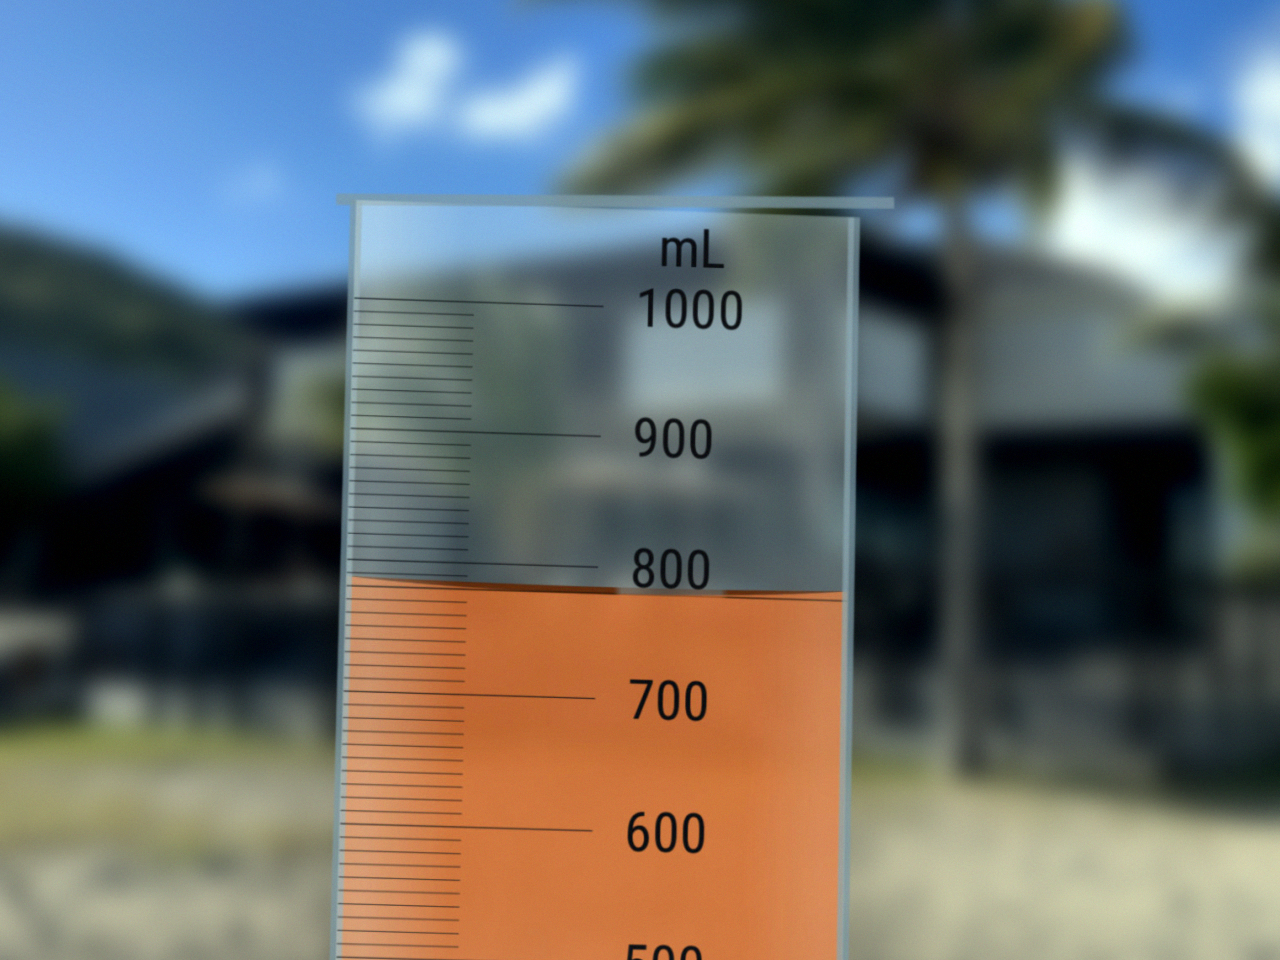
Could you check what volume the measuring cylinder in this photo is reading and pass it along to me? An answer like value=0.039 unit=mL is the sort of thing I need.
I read value=780 unit=mL
